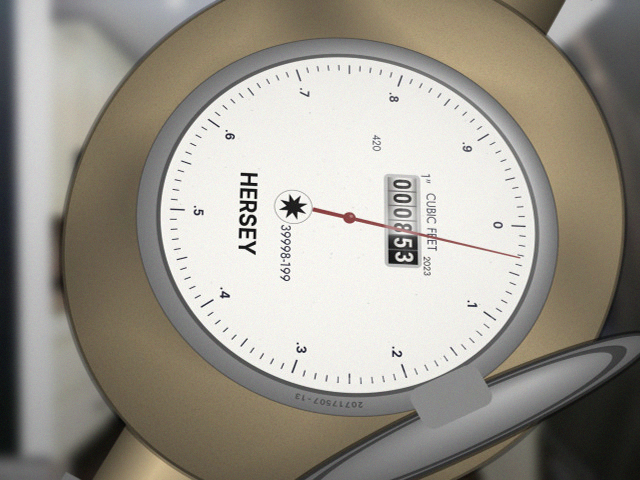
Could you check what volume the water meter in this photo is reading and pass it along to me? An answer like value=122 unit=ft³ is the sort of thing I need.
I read value=853.03 unit=ft³
